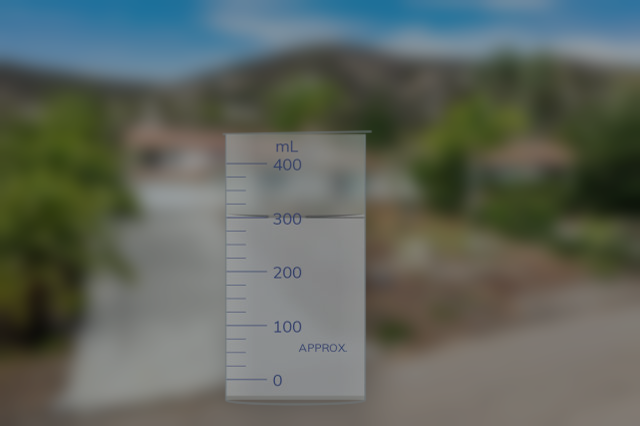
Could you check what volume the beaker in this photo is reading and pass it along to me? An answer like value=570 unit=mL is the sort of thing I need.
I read value=300 unit=mL
